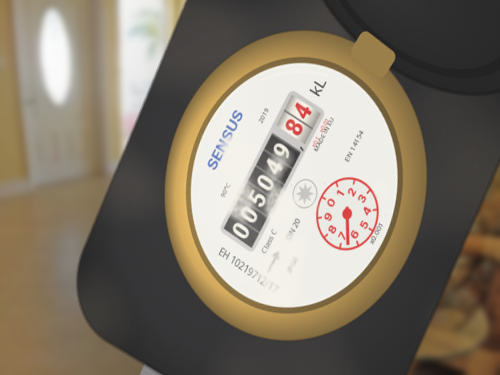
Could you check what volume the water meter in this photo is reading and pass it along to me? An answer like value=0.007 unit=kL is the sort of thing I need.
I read value=5049.846 unit=kL
